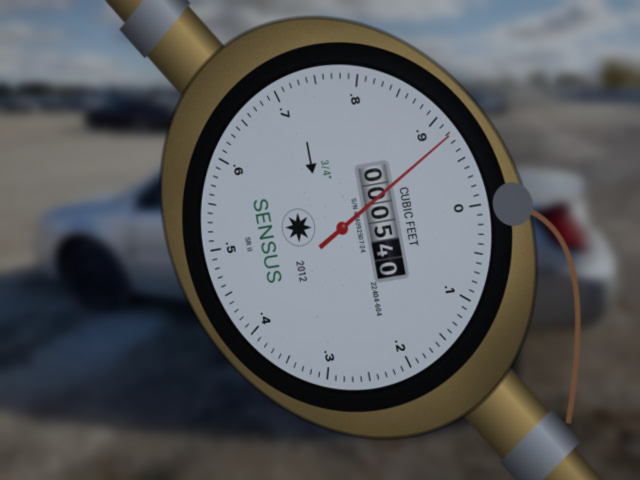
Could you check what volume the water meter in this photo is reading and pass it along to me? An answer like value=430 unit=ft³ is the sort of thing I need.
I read value=539.92 unit=ft³
